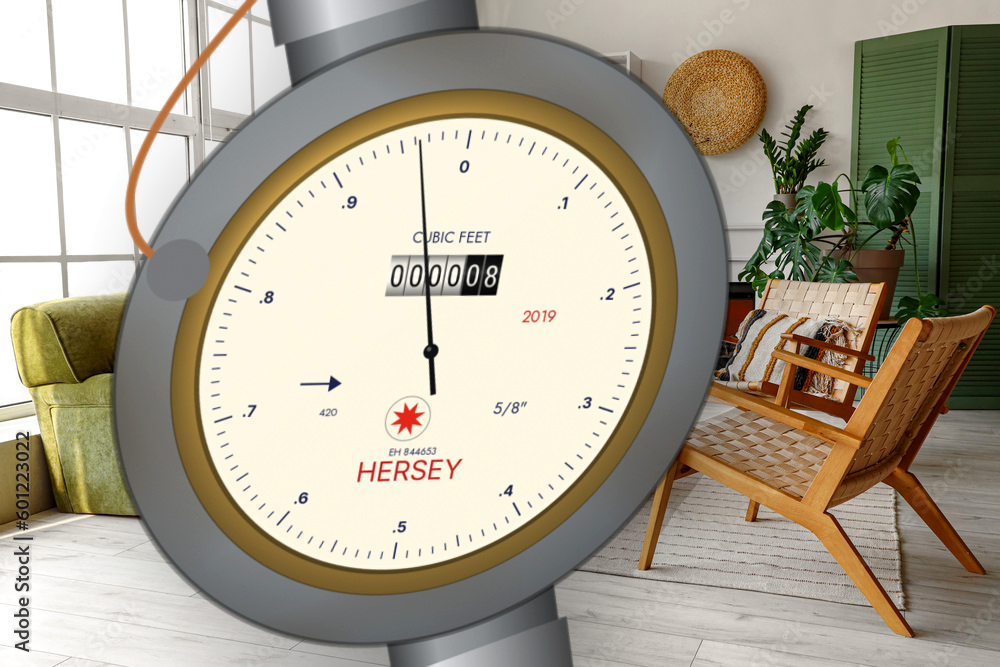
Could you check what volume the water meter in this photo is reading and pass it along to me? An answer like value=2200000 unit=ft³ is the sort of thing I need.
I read value=7.96 unit=ft³
